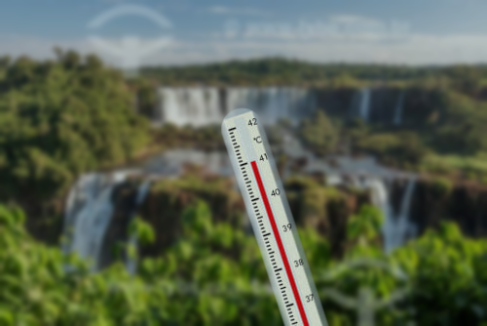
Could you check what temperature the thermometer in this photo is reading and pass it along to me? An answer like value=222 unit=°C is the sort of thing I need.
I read value=41 unit=°C
